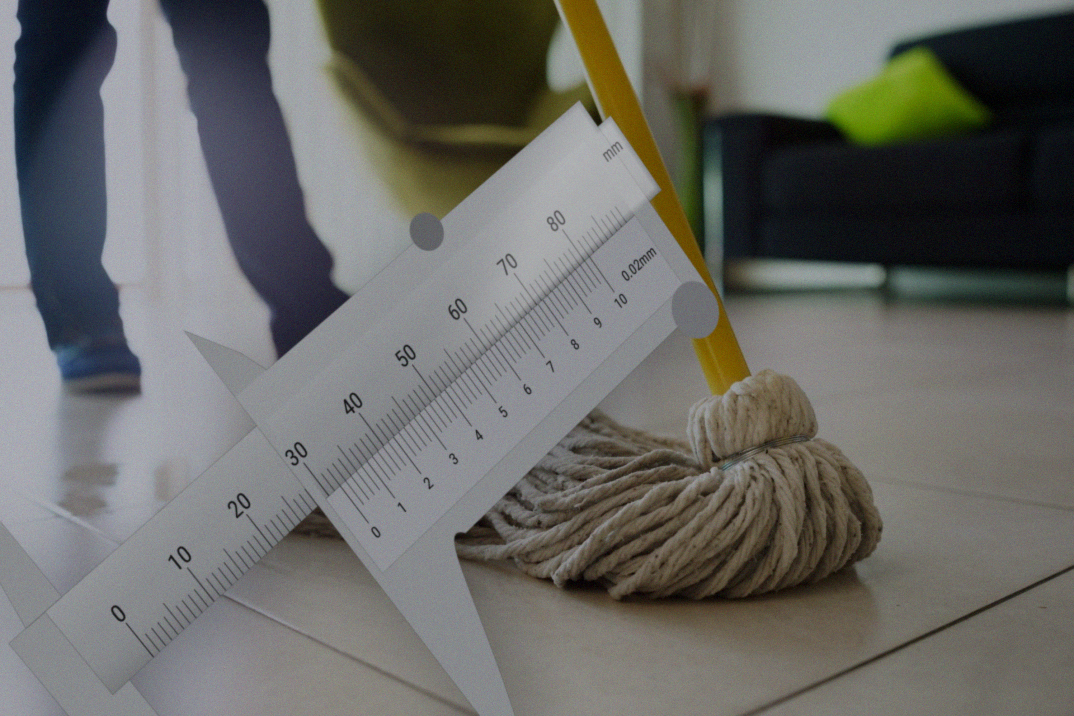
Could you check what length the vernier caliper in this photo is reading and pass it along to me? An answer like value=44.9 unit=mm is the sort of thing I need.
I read value=32.0 unit=mm
